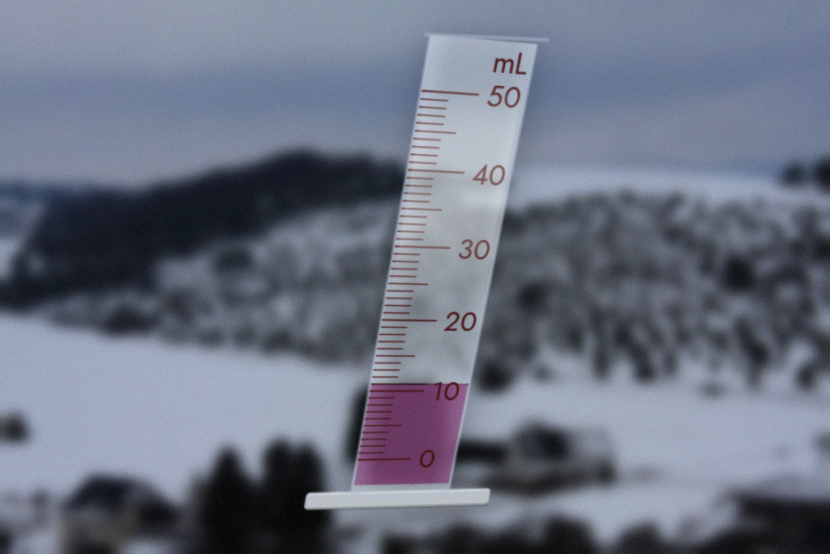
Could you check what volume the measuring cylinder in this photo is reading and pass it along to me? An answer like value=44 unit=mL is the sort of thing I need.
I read value=11 unit=mL
